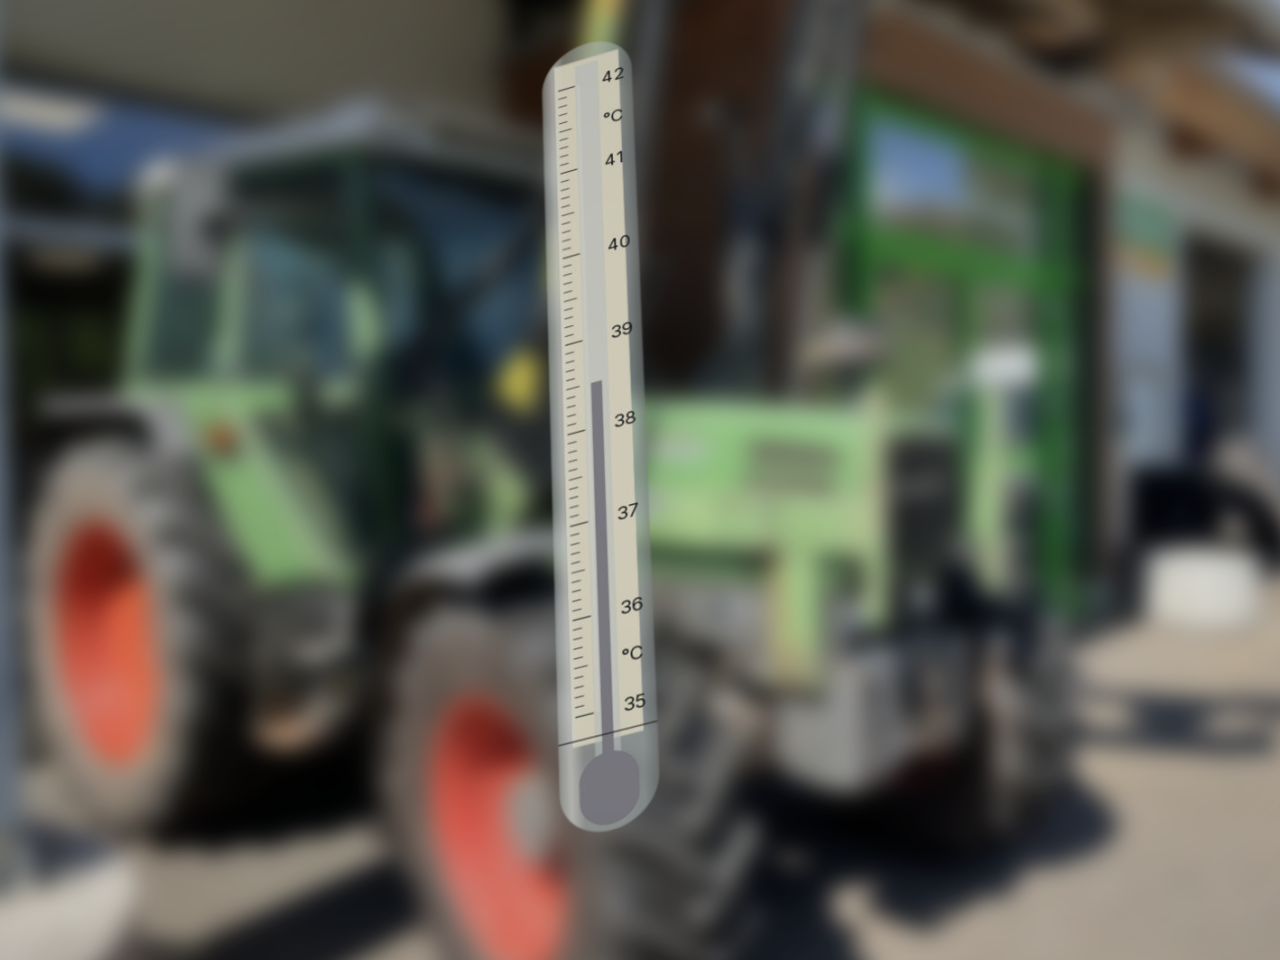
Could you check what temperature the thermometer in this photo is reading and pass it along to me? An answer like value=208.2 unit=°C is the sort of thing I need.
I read value=38.5 unit=°C
